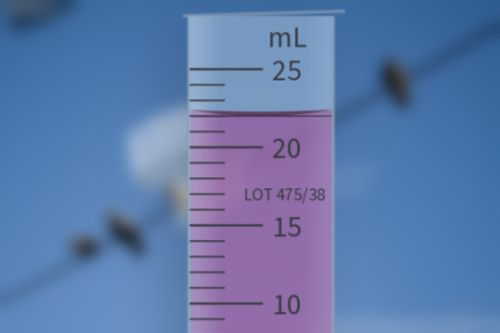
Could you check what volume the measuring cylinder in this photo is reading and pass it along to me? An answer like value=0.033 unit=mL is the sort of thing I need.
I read value=22 unit=mL
